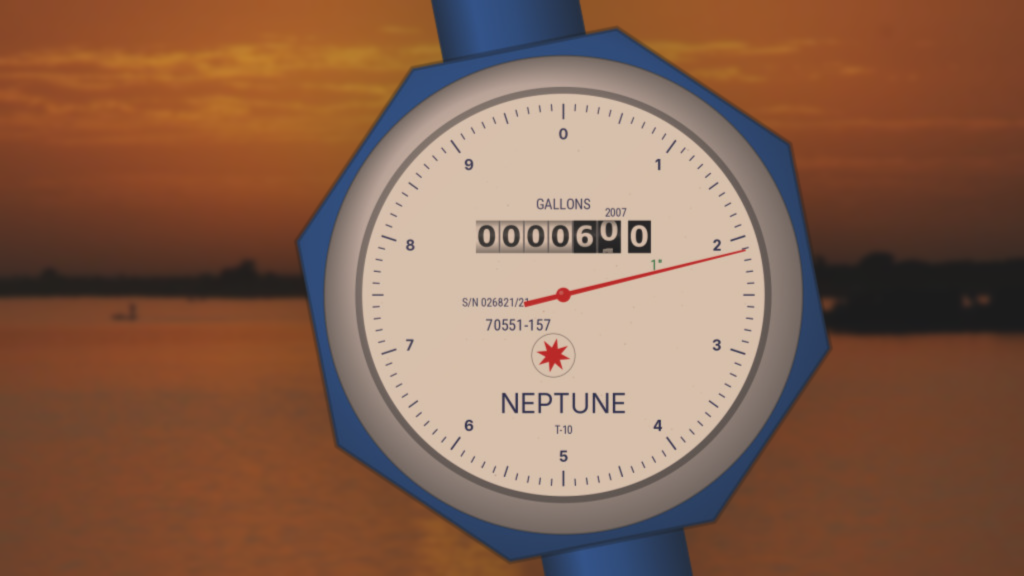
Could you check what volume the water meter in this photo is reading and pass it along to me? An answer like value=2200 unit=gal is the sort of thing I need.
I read value=602.1 unit=gal
